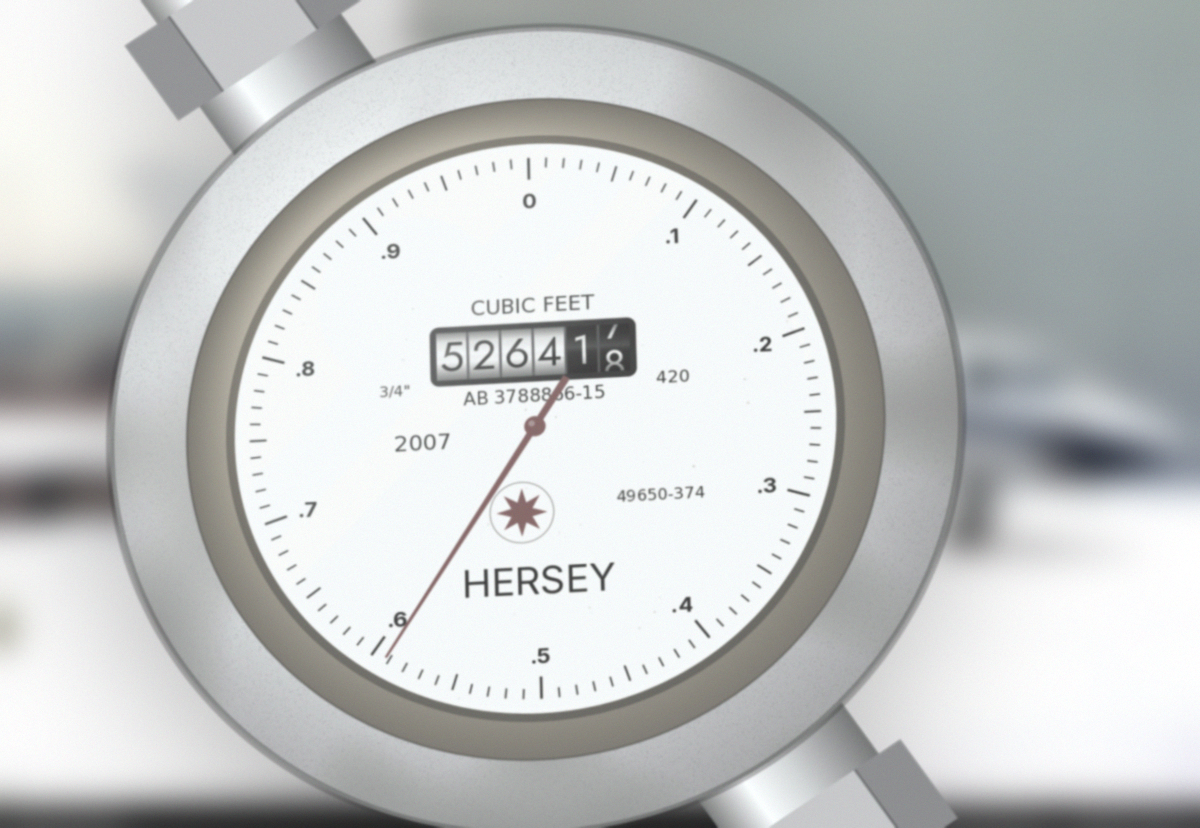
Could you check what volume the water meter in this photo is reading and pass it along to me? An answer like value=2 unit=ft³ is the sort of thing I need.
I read value=526417.59 unit=ft³
